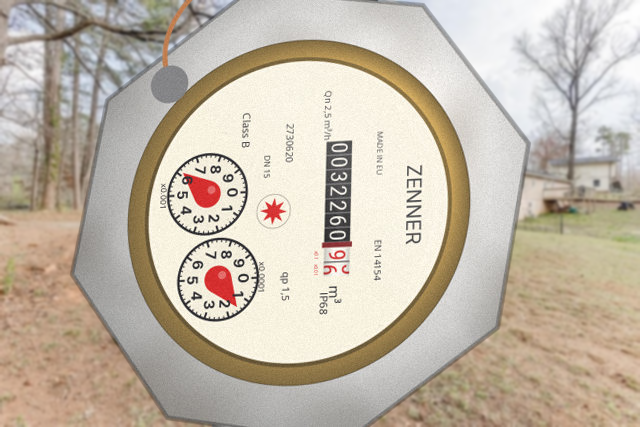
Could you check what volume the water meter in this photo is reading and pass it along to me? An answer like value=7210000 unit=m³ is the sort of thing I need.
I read value=32260.9561 unit=m³
